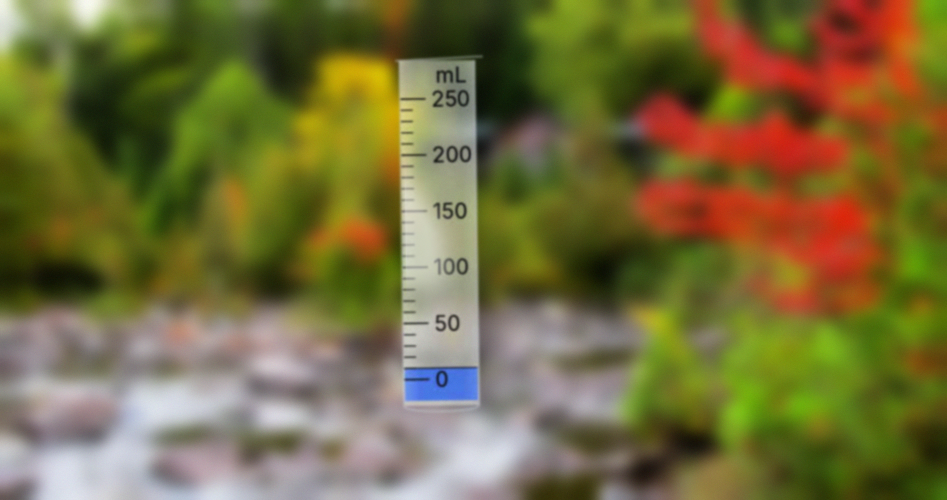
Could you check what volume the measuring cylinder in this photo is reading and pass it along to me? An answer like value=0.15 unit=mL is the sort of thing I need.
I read value=10 unit=mL
